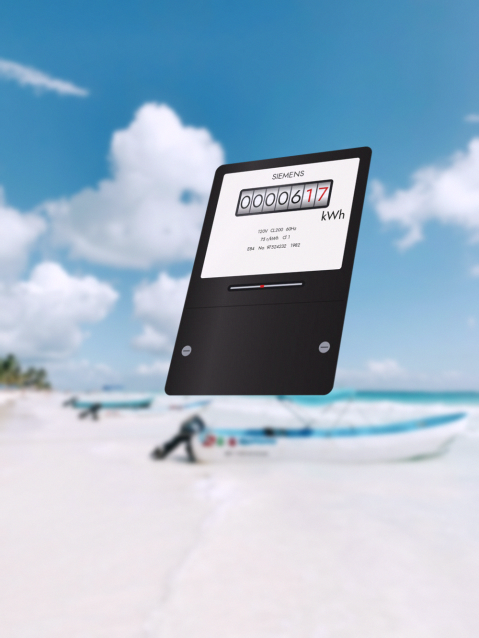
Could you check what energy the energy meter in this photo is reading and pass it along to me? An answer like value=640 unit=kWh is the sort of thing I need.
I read value=6.17 unit=kWh
